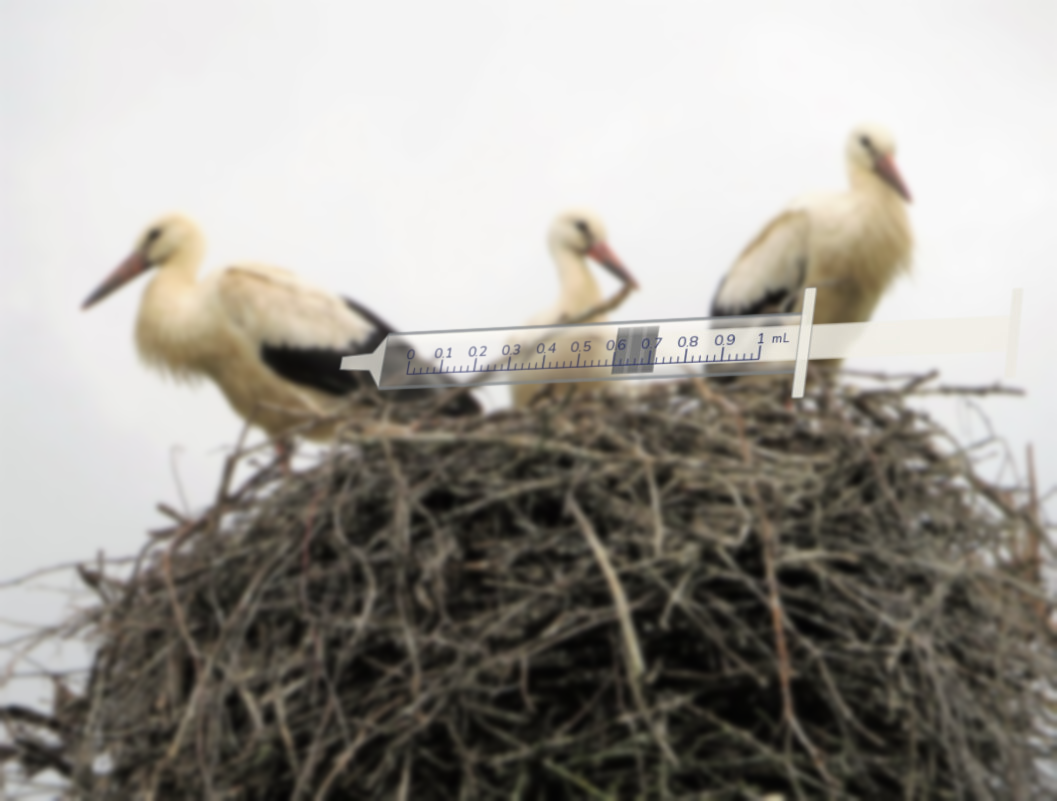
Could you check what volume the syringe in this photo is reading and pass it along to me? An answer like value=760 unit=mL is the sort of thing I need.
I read value=0.6 unit=mL
